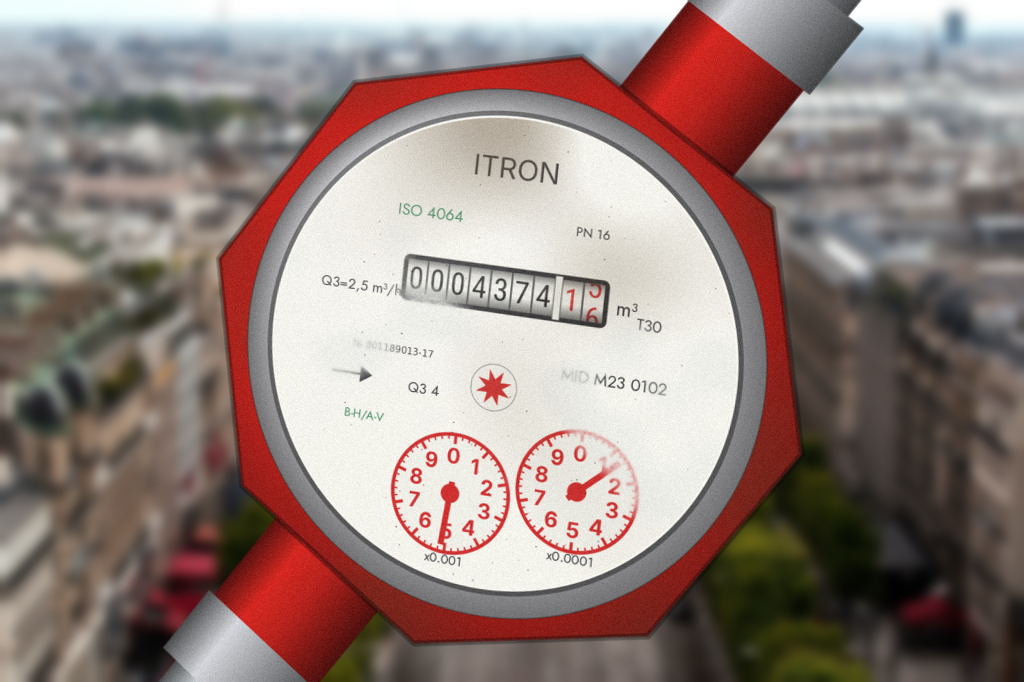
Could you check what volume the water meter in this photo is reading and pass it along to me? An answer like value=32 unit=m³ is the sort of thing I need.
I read value=4374.1551 unit=m³
